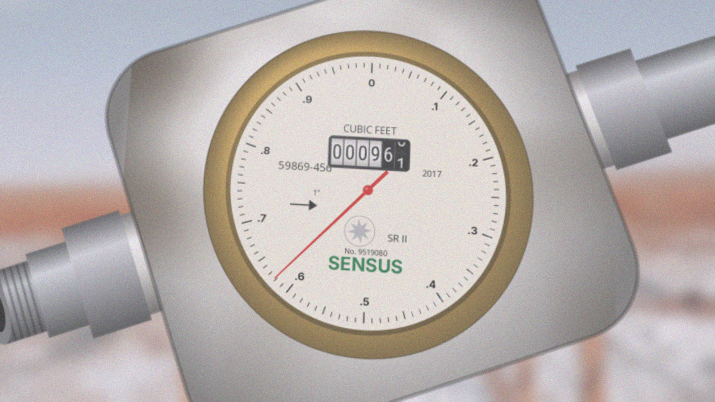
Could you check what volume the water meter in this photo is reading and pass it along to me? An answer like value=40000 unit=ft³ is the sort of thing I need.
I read value=960.62 unit=ft³
